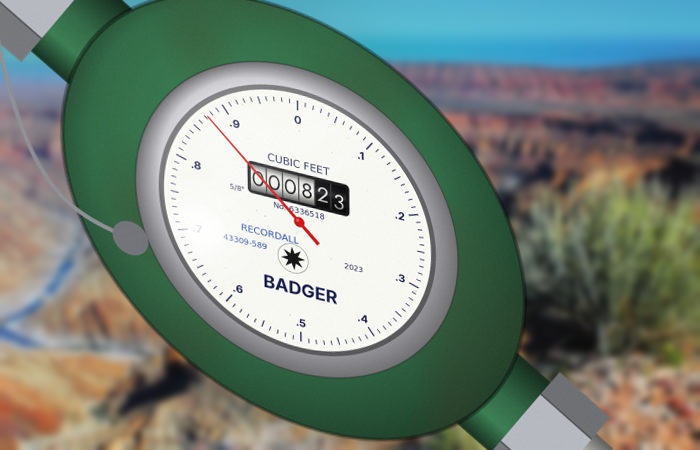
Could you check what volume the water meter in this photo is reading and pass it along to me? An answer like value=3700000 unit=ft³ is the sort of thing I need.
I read value=822.87 unit=ft³
